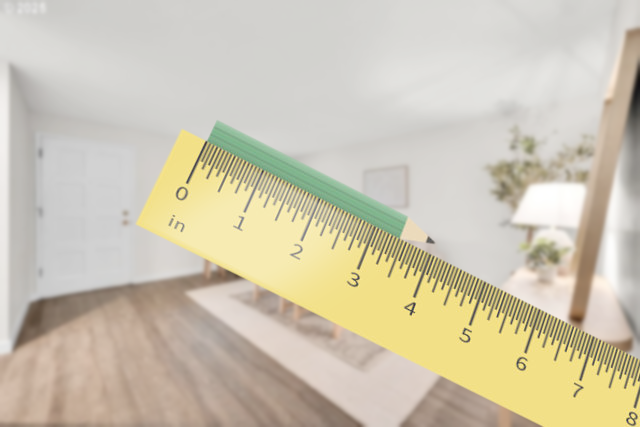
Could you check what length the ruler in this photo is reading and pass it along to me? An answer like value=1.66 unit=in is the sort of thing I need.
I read value=4 unit=in
